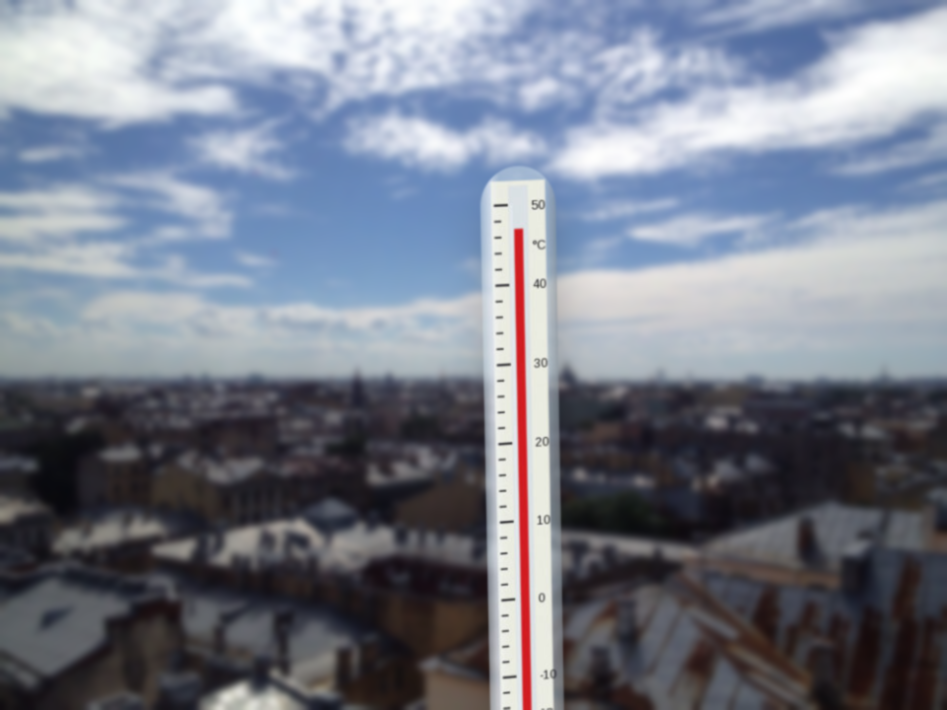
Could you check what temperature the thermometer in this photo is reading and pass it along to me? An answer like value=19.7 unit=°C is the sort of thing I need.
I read value=47 unit=°C
